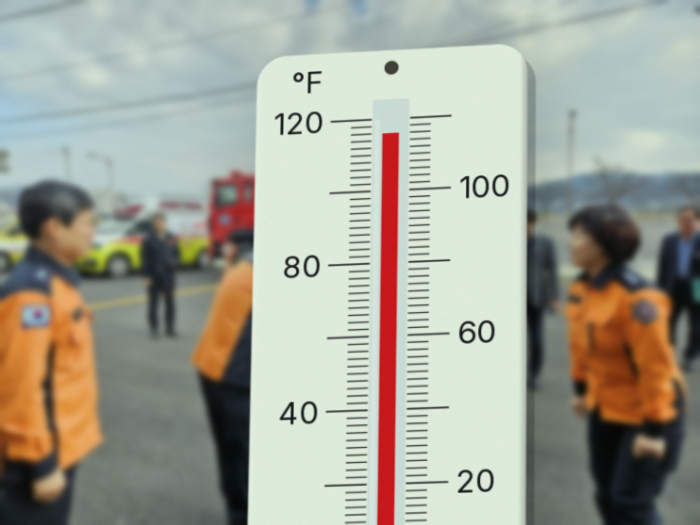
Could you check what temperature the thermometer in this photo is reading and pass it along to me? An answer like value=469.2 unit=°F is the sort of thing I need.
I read value=116 unit=°F
